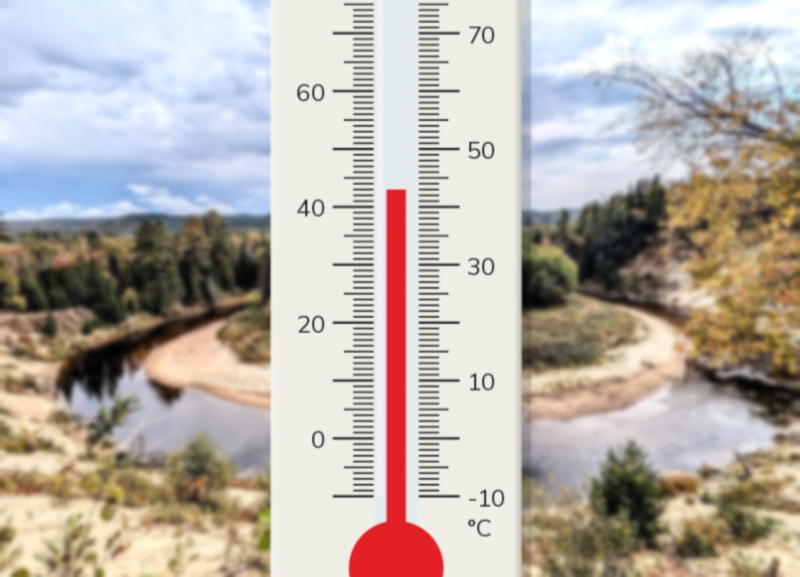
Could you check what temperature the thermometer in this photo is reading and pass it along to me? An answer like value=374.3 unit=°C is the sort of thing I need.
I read value=43 unit=°C
